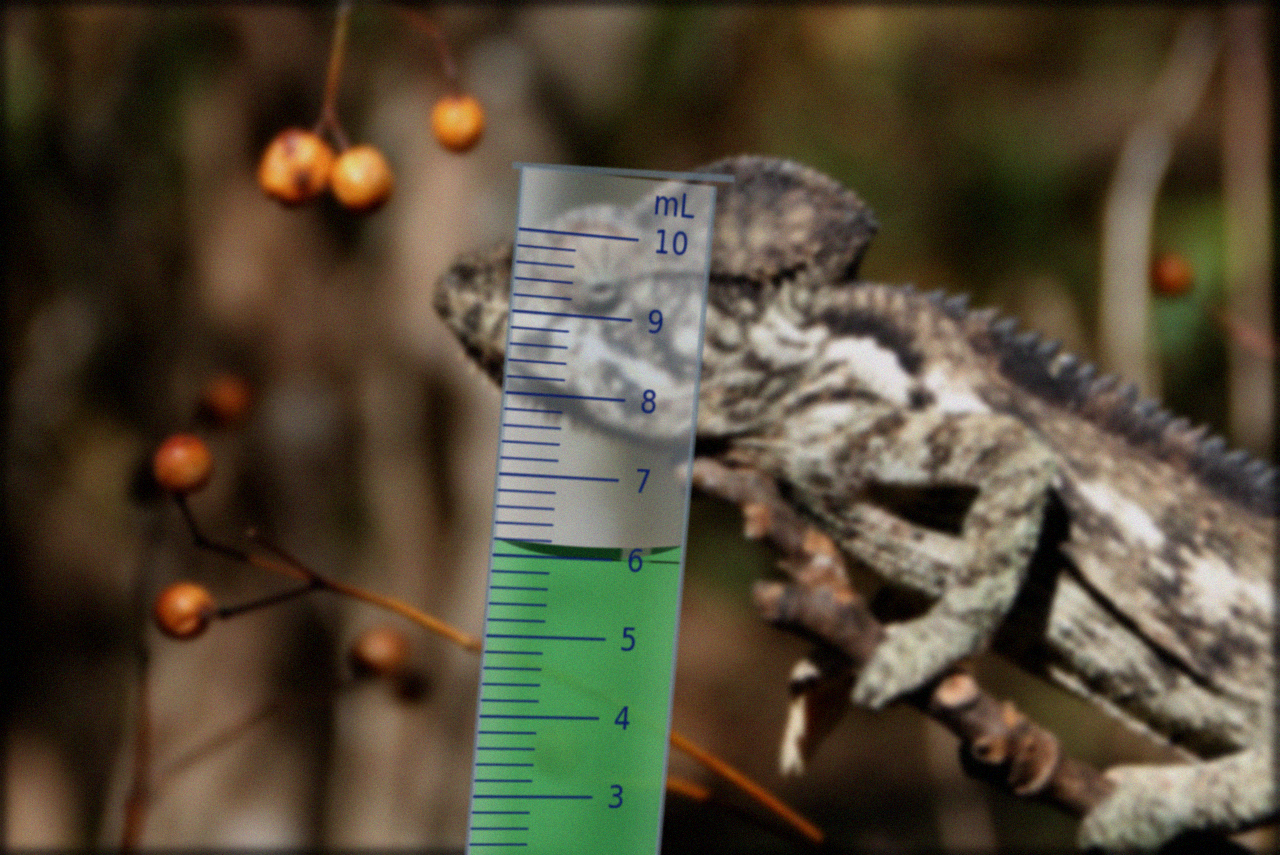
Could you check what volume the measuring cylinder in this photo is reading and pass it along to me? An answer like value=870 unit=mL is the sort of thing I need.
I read value=6 unit=mL
